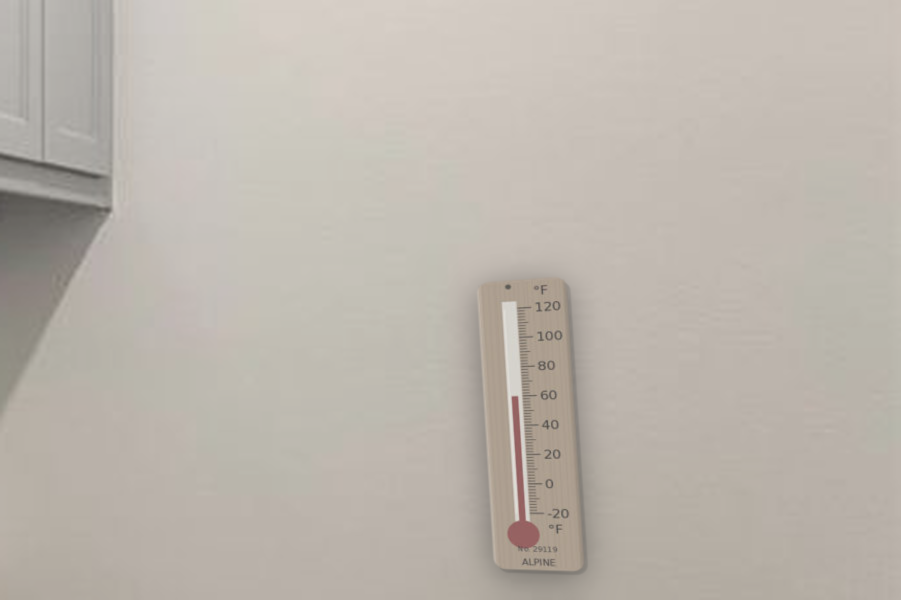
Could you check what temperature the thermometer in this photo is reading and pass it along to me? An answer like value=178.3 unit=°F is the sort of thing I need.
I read value=60 unit=°F
